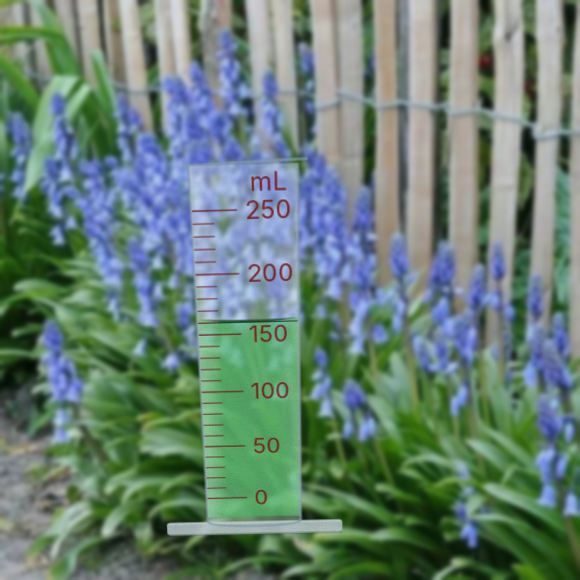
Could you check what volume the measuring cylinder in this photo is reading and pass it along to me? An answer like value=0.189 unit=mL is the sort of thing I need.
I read value=160 unit=mL
